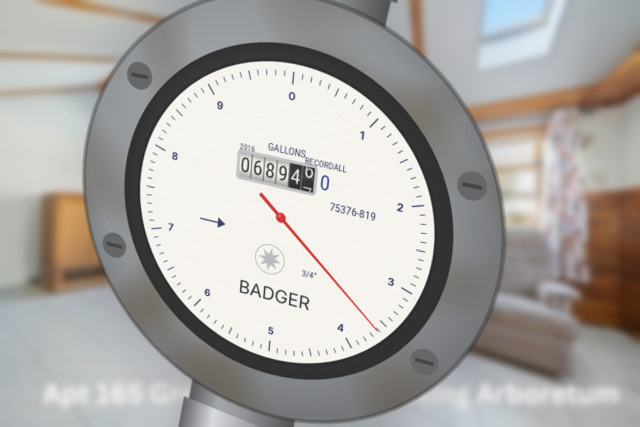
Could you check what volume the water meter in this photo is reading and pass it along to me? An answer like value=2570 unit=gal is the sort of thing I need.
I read value=689463.6 unit=gal
